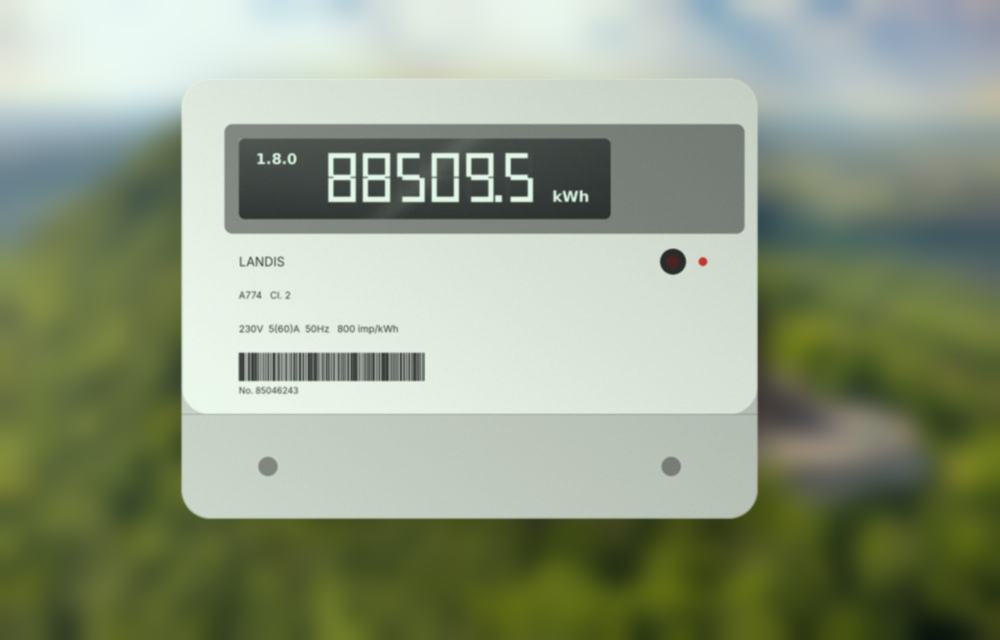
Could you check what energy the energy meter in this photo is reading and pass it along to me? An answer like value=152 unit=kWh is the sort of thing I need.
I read value=88509.5 unit=kWh
